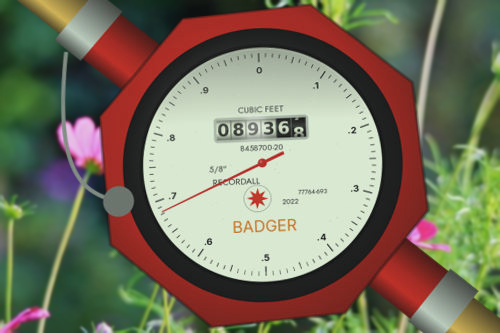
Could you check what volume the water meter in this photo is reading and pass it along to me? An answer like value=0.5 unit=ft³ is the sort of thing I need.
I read value=89367.68 unit=ft³
